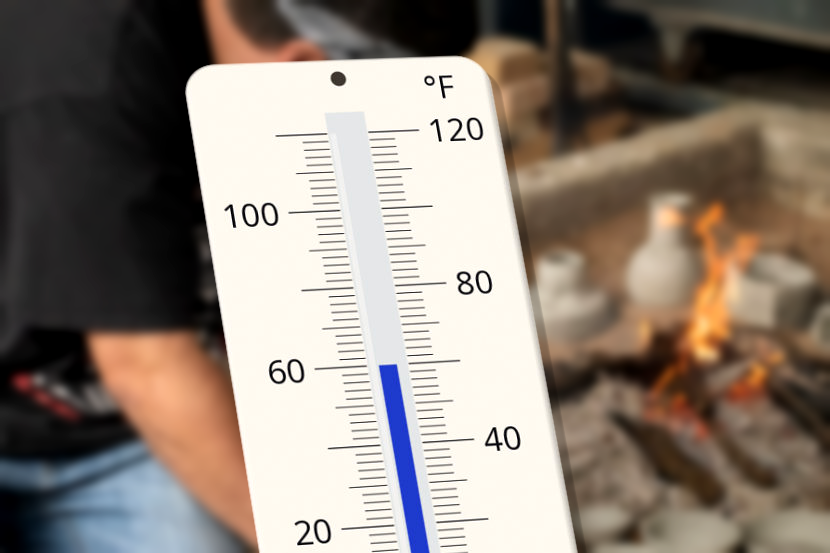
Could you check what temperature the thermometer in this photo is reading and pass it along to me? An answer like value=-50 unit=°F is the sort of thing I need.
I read value=60 unit=°F
